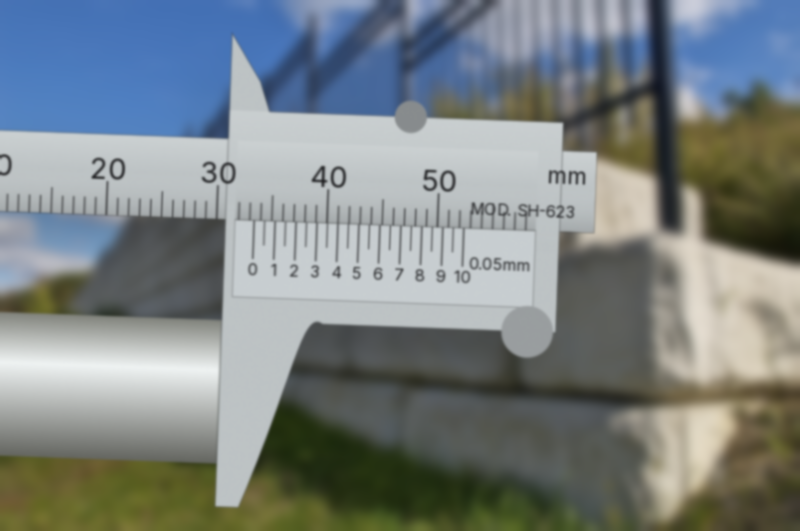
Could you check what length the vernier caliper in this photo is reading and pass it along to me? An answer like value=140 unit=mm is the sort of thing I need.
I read value=33.4 unit=mm
